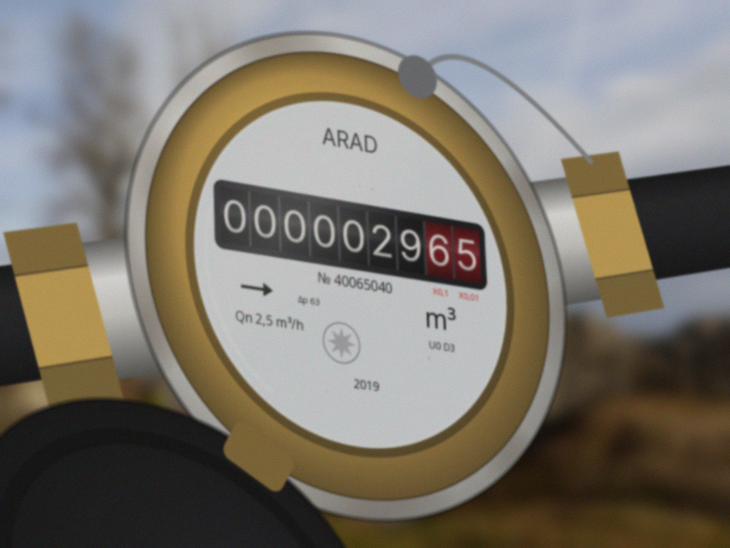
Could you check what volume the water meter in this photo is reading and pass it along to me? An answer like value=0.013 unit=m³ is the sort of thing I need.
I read value=29.65 unit=m³
